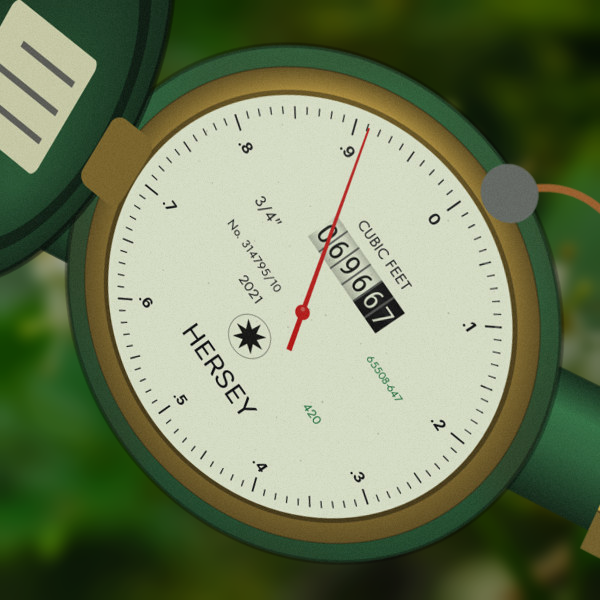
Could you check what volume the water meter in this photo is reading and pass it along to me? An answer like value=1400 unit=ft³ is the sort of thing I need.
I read value=69666.91 unit=ft³
